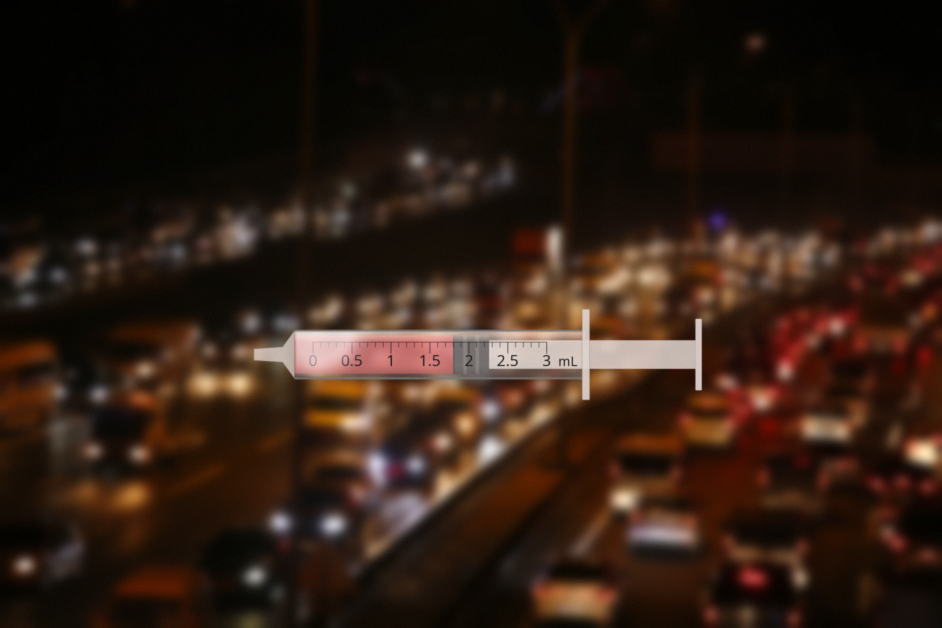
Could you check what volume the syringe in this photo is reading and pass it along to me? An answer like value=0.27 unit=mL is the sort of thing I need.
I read value=1.8 unit=mL
